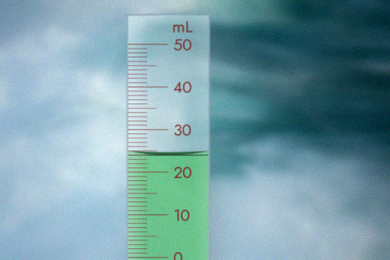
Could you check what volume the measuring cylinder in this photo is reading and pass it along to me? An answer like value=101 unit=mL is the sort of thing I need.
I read value=24 unit=mL
